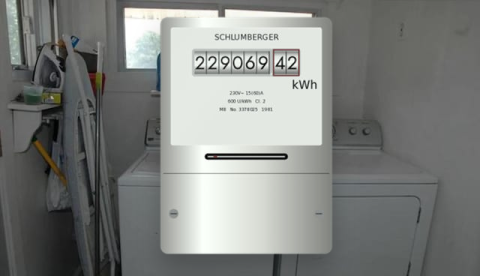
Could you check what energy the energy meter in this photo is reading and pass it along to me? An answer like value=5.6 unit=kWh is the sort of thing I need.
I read value=229069.42 unit=kWh
